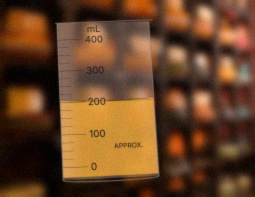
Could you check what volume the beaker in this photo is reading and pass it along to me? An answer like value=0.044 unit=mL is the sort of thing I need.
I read value=200 unit=mL
